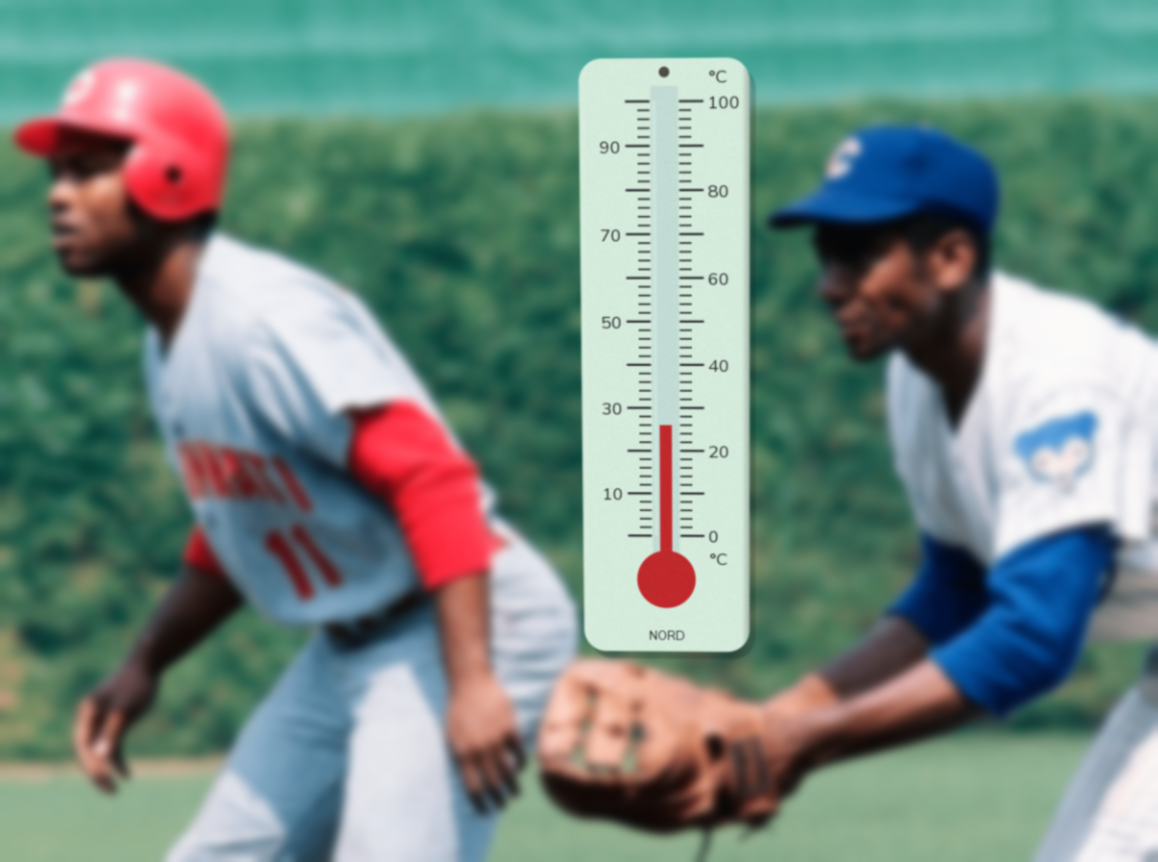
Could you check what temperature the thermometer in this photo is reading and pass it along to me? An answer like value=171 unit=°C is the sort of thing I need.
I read value=26 unit=°C
